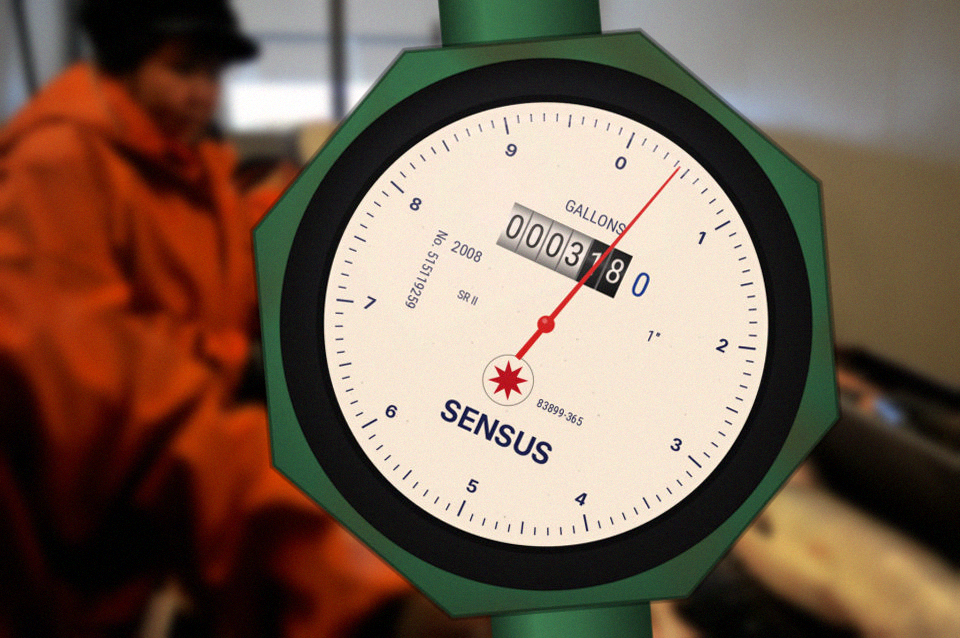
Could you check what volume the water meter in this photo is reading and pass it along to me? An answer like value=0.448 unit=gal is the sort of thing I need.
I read value=3180.4 unit=gal
